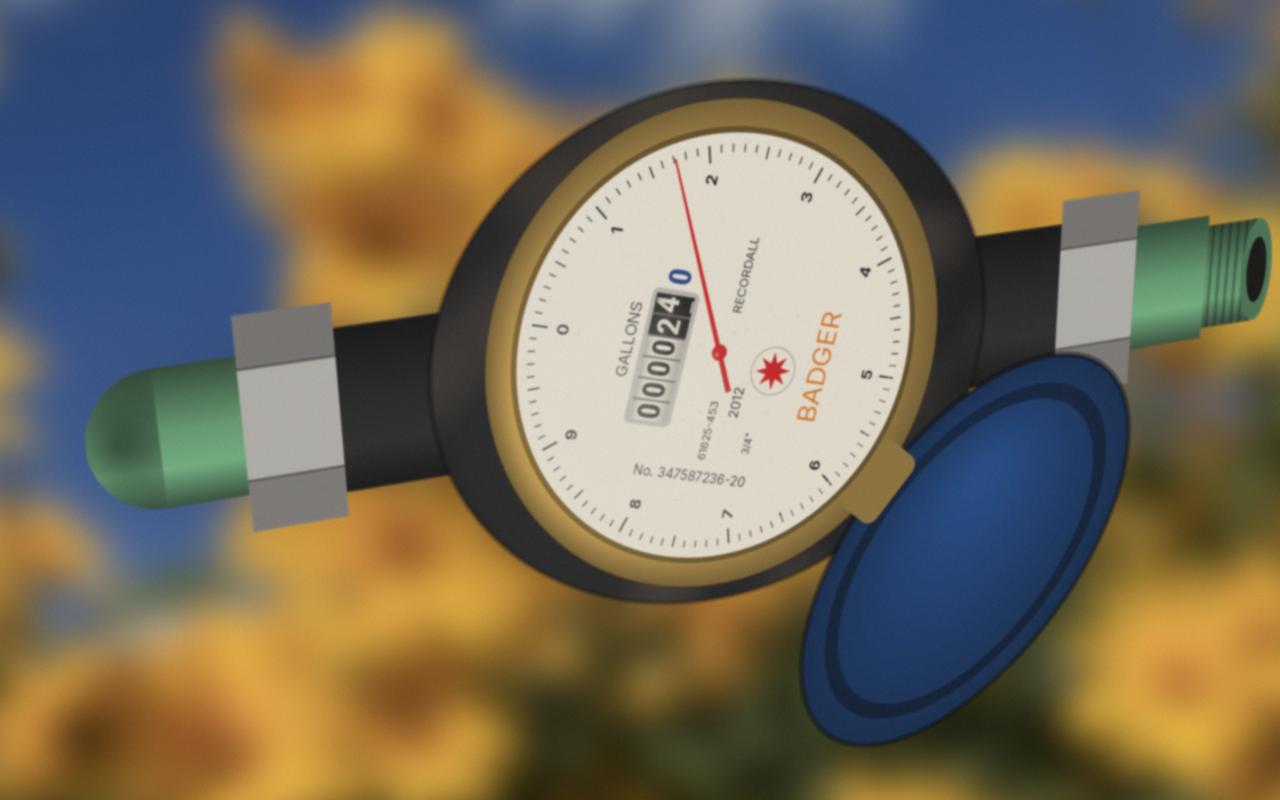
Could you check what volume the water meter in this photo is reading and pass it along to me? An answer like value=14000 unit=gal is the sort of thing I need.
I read value=241.7 unit=gal
